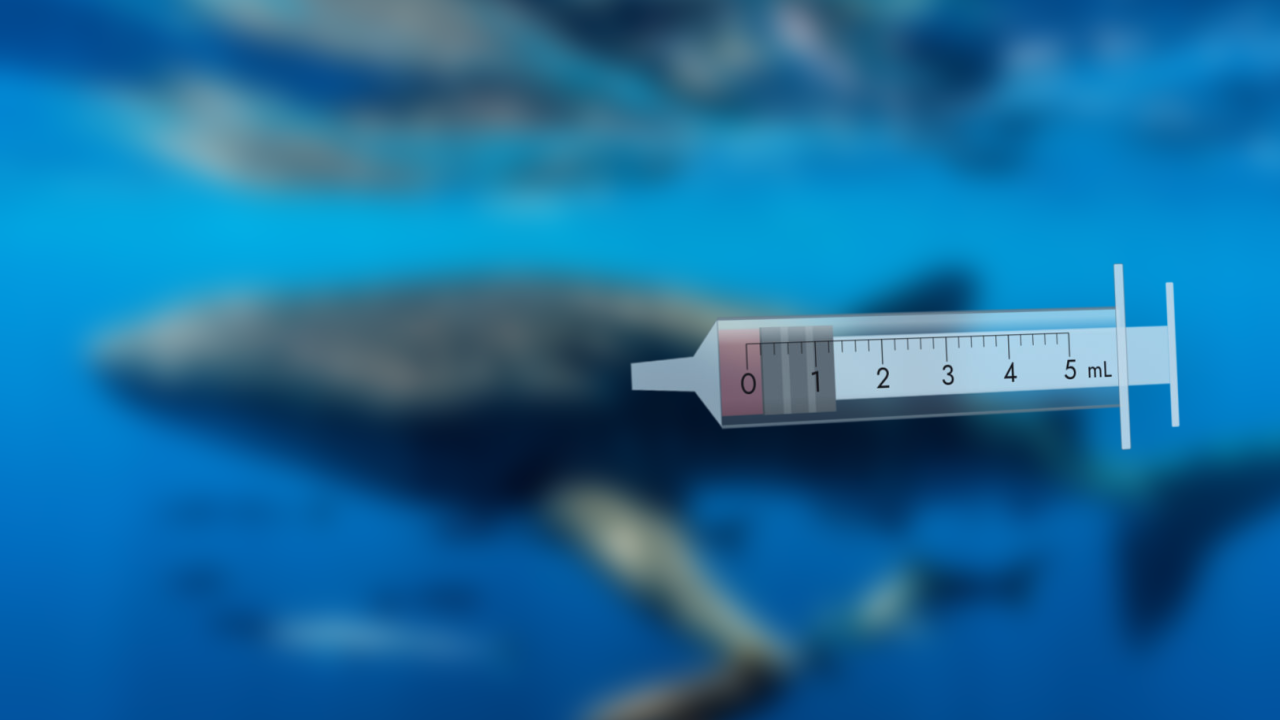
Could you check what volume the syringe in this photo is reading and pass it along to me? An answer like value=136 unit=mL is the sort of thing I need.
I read value=0.2 unit=mL
